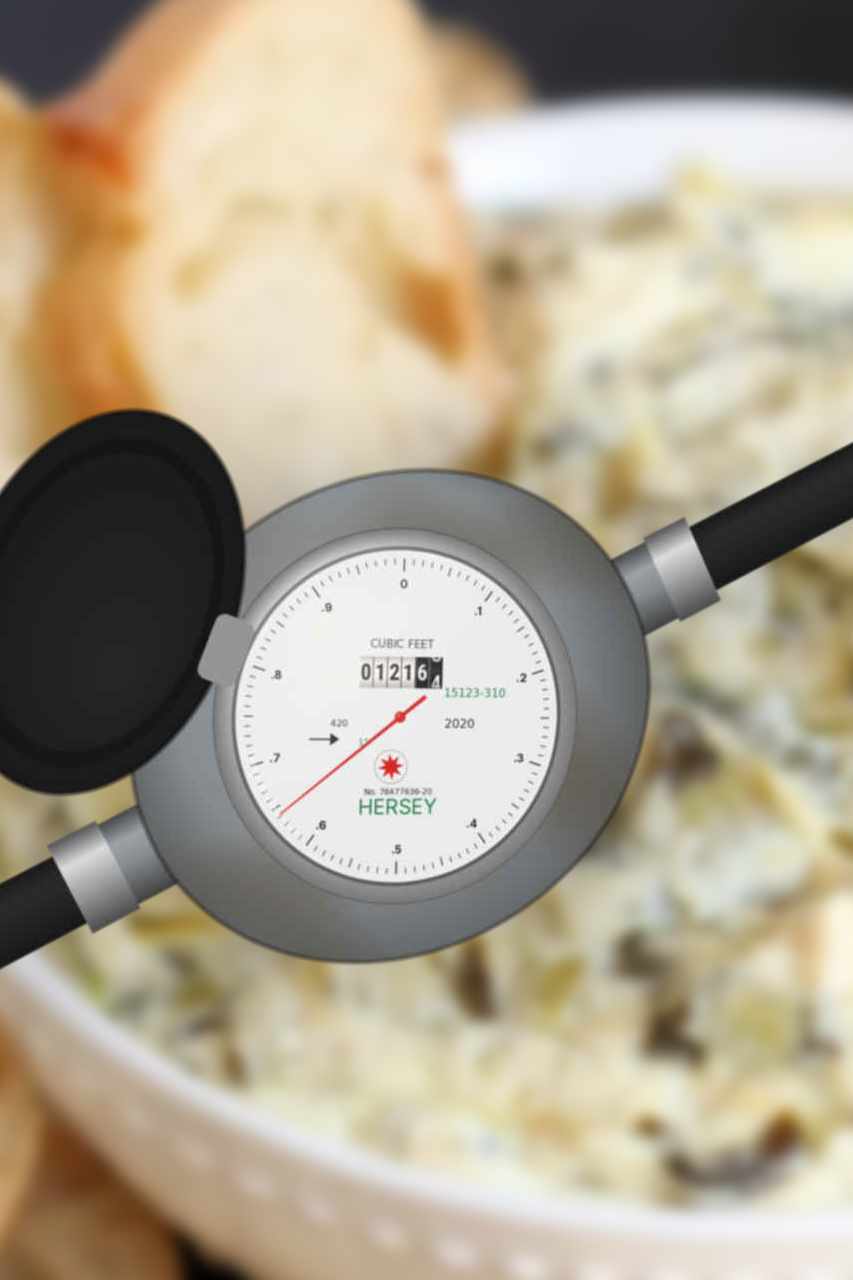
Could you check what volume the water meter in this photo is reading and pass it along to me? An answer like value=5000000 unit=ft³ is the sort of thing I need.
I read value=12163.64 unit=ft³
